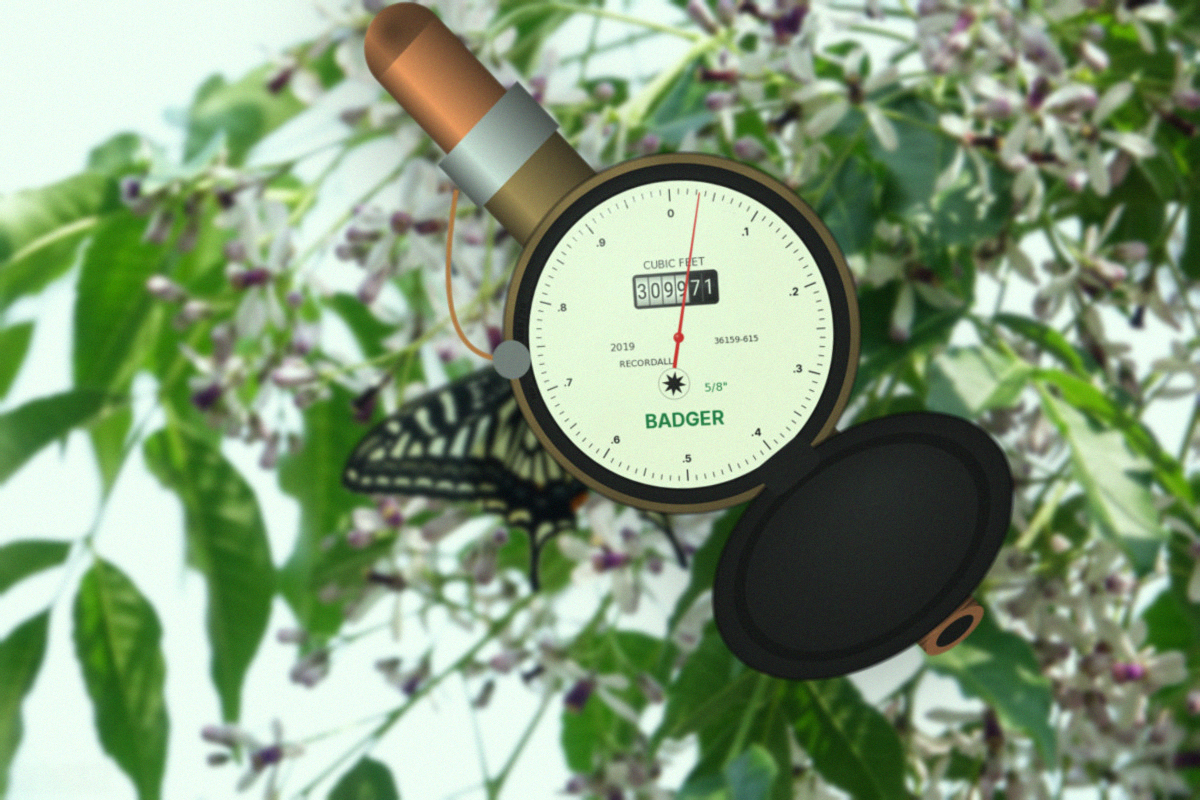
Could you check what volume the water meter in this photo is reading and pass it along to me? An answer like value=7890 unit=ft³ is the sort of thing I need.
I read value=309971.03 unit=ft³
